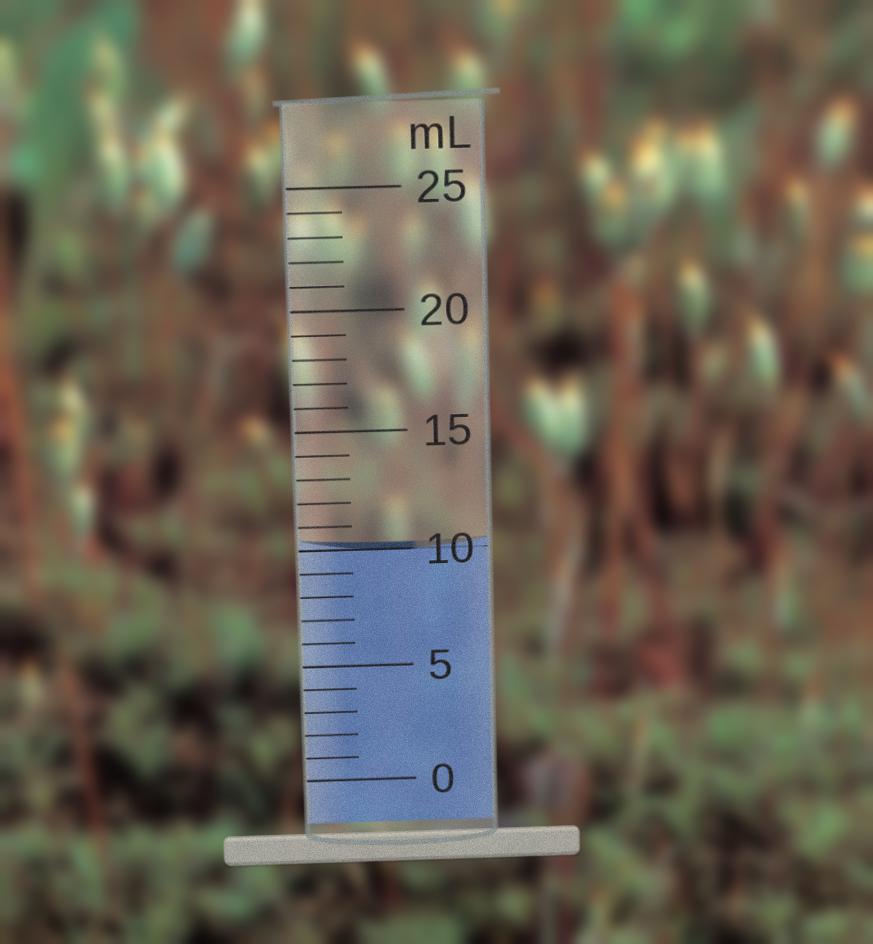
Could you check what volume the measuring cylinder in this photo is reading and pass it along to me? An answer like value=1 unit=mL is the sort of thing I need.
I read value=10 unit=mL
